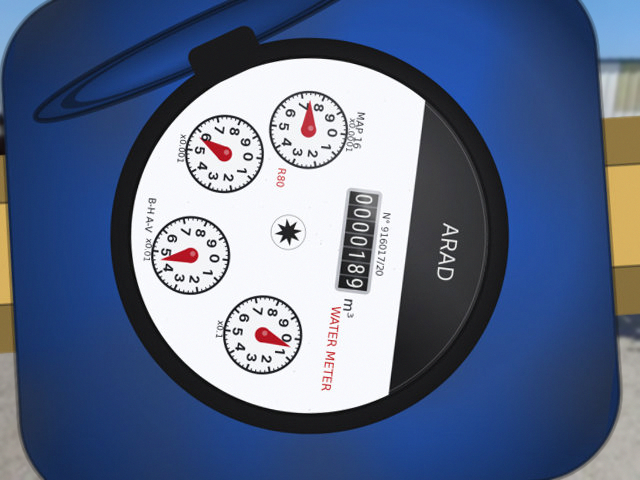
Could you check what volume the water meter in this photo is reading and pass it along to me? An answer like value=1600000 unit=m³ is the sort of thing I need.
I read value=189.0457 unit=m³
